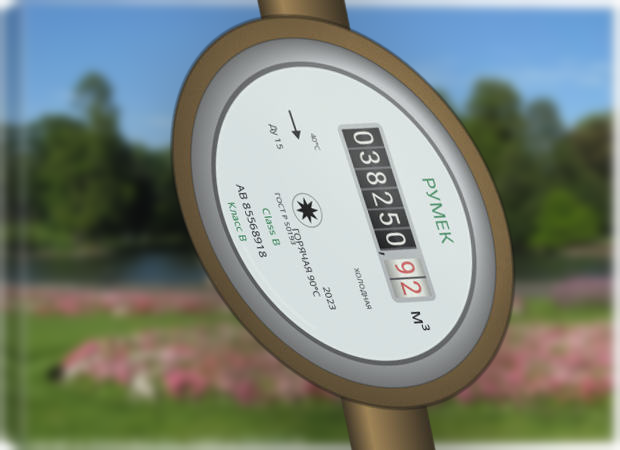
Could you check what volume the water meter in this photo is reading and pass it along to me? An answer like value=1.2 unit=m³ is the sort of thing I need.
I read value=38250.92 unit=m³
